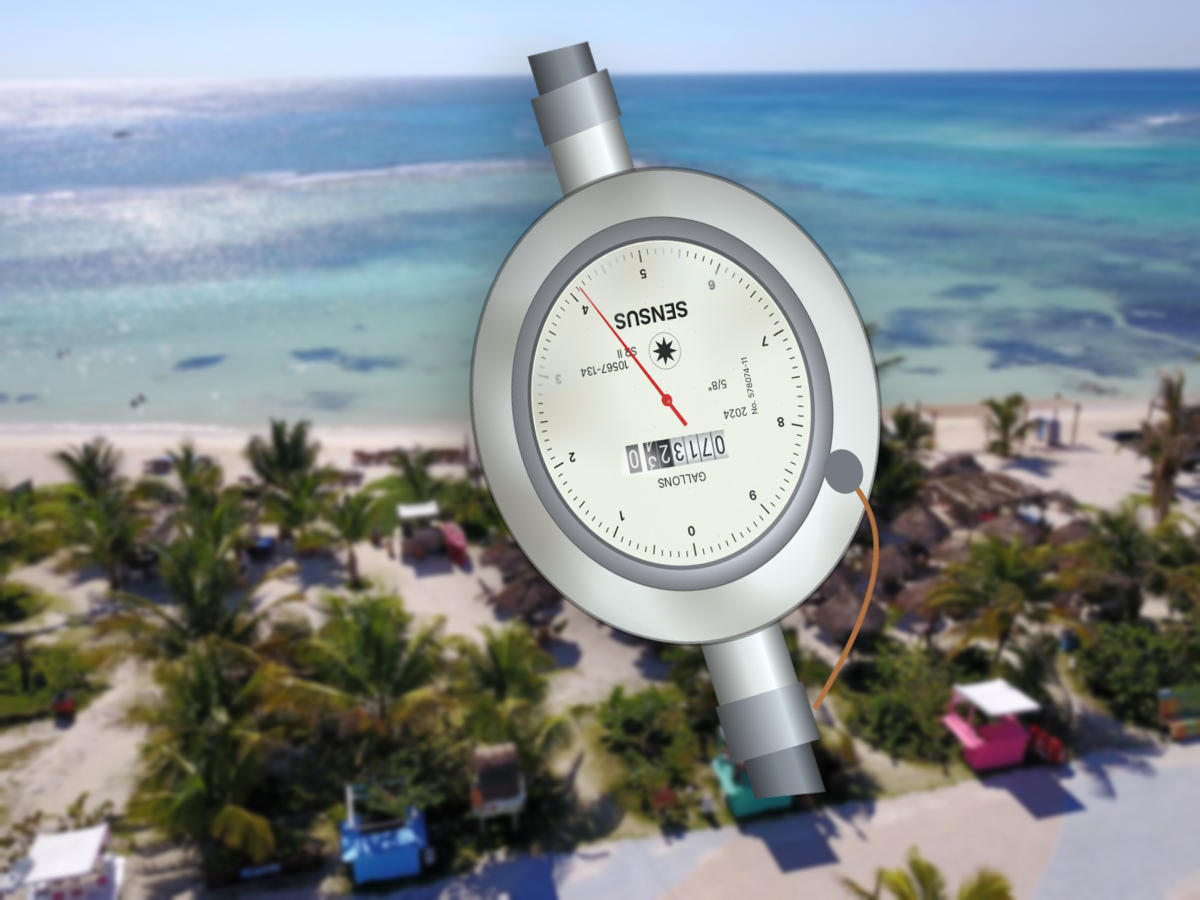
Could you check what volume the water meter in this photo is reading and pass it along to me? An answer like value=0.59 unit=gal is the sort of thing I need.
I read value=713234.1 unit=gal
